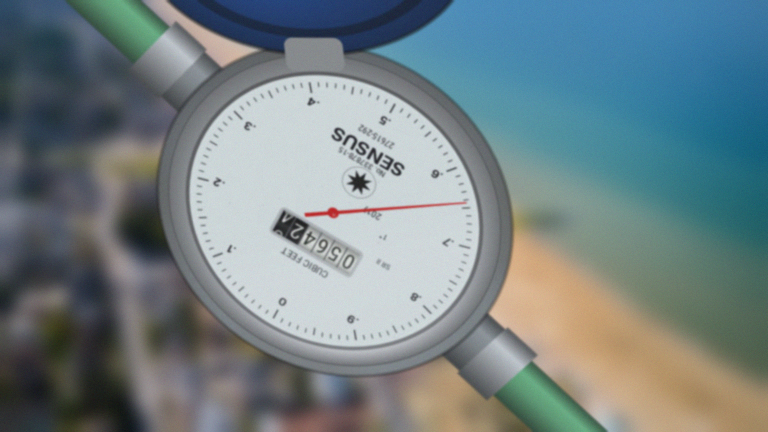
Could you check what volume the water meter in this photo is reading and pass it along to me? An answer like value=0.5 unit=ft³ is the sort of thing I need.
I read value=56423.64 unit=ft³
